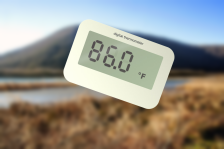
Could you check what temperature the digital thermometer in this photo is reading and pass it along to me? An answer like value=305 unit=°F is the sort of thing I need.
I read value=86.0 unit=°F
